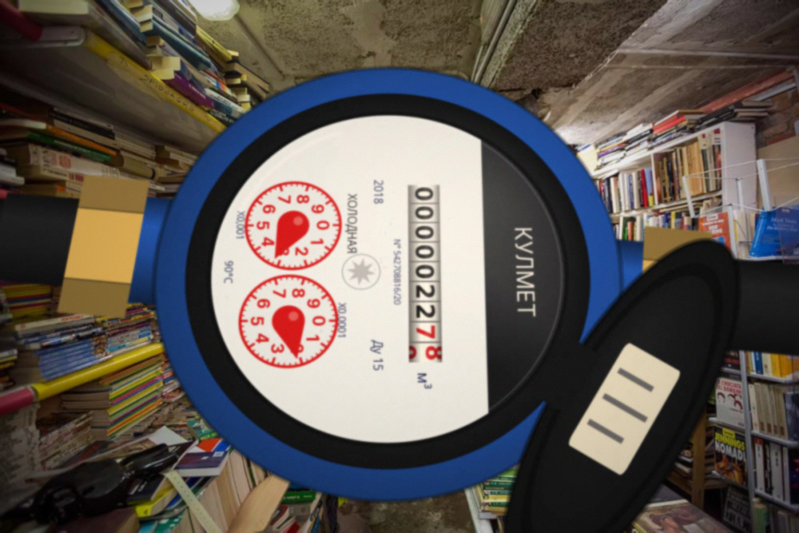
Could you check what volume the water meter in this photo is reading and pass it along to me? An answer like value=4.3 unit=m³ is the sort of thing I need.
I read value=22.7832 unit=m³
